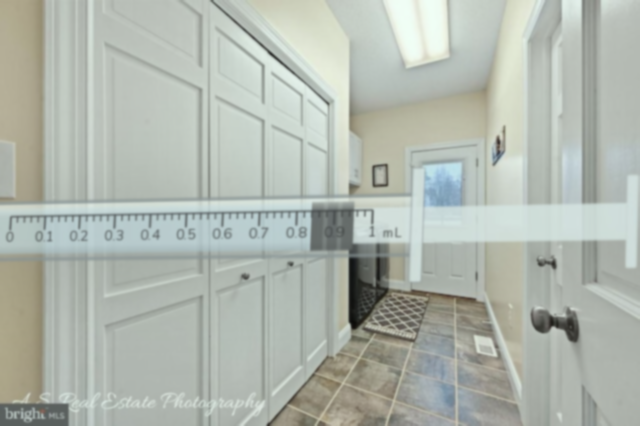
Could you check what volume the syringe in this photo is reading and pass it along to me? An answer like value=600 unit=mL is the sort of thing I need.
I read value=0.84 unit=mL
